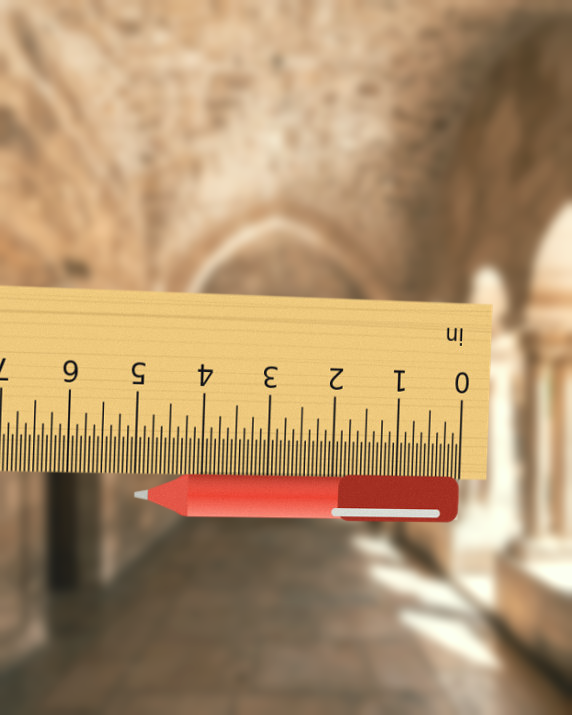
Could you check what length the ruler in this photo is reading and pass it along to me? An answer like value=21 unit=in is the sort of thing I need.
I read value=5 unit=in
